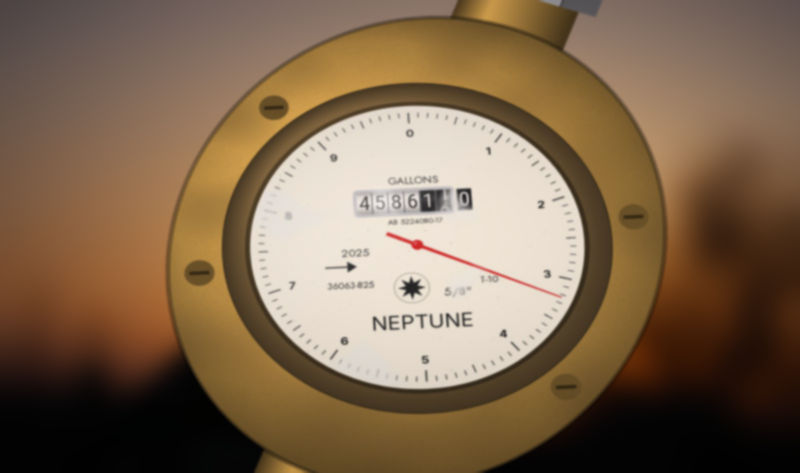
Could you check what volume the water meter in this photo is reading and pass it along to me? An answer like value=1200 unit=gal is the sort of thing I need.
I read value=4586113.2 unit=gal
